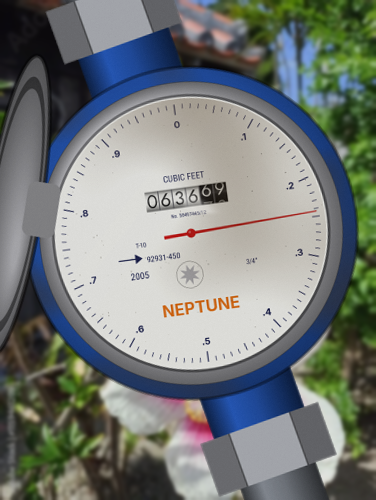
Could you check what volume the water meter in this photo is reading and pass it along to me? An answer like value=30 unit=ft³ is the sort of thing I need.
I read value=63669.24 unit=ft³
